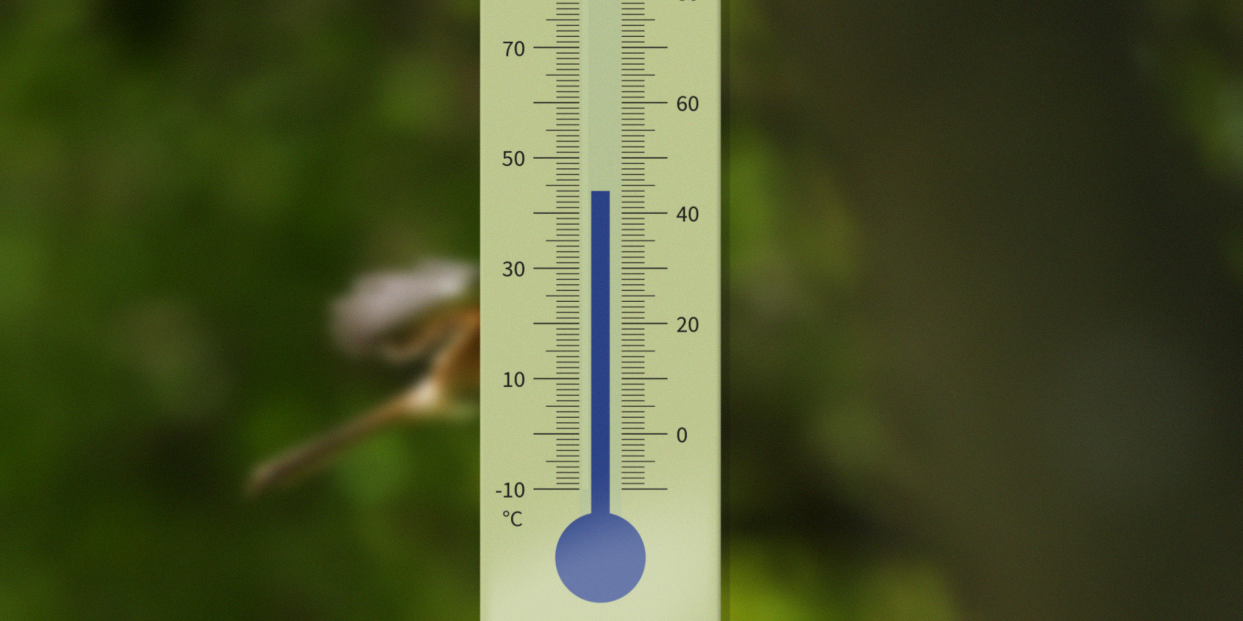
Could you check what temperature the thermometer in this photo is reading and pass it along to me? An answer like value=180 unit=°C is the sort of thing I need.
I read value=44 unit=°C
